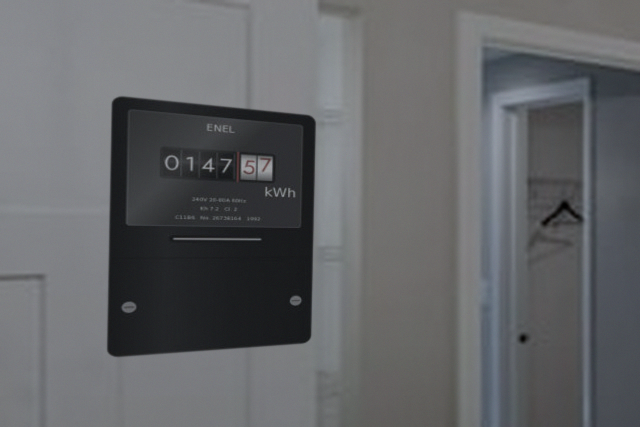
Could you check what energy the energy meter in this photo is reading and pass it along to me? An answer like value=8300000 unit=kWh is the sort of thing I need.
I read value=147.57 unit=kWh
